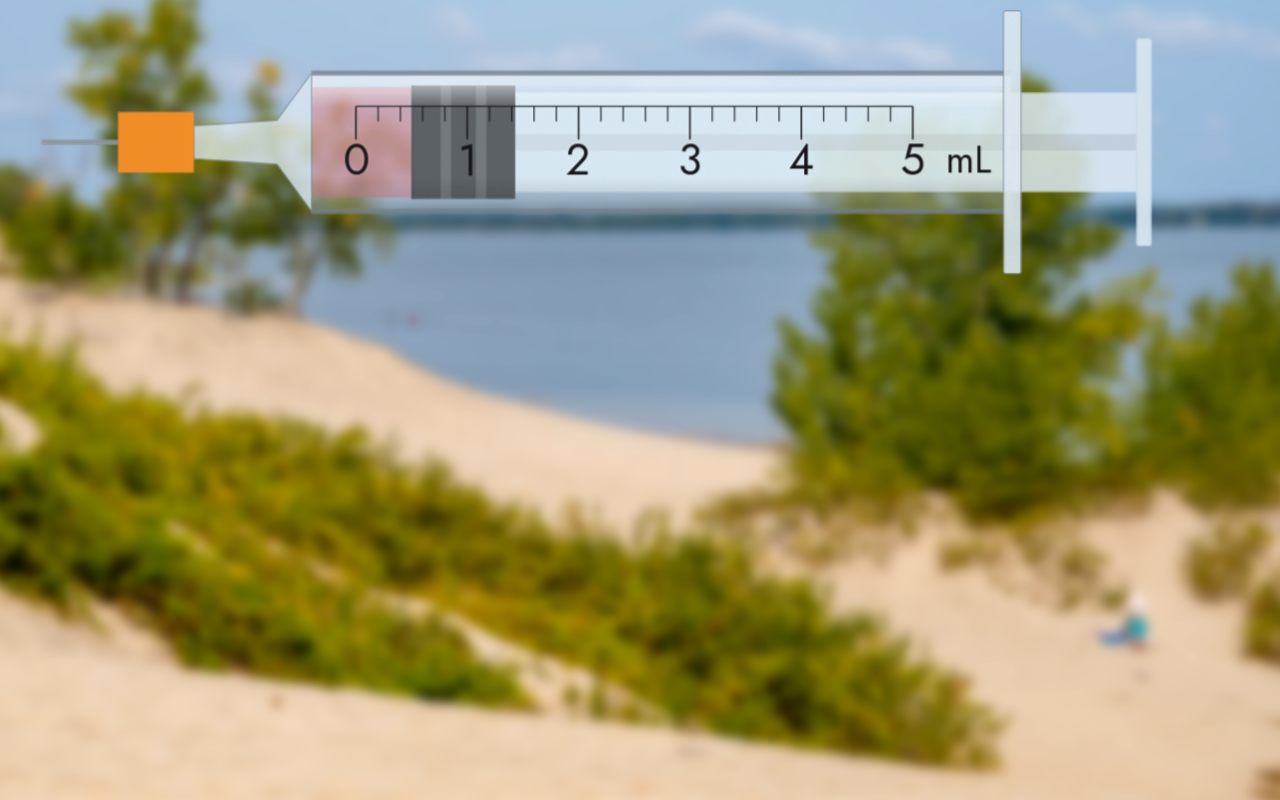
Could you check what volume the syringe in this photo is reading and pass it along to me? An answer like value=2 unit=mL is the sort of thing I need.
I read value=0.5 unit=mL
